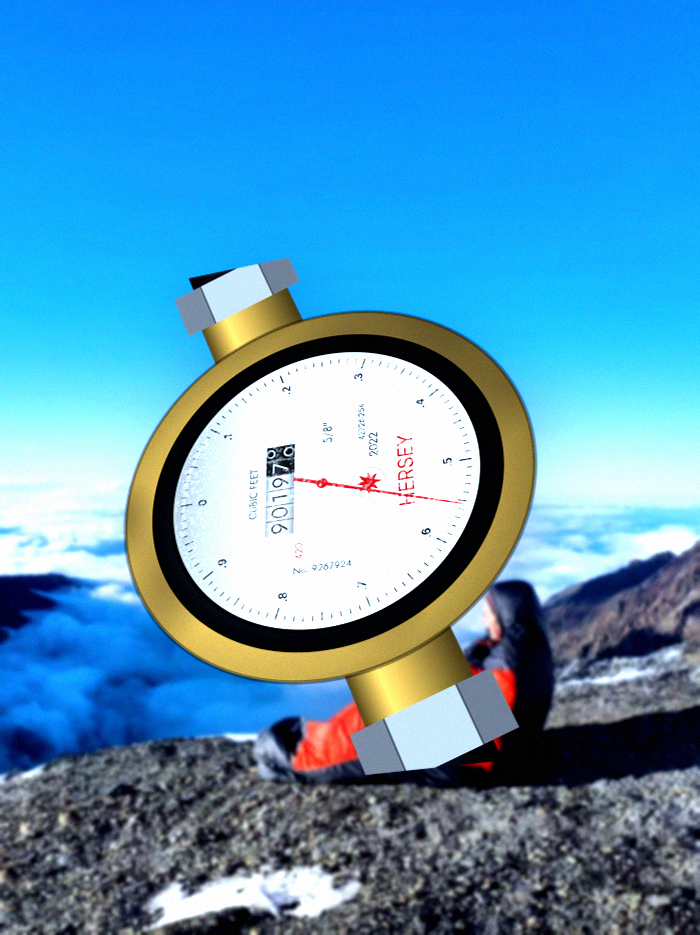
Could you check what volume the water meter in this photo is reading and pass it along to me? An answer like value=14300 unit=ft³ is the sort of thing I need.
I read value=901978.55 unit=ft³
